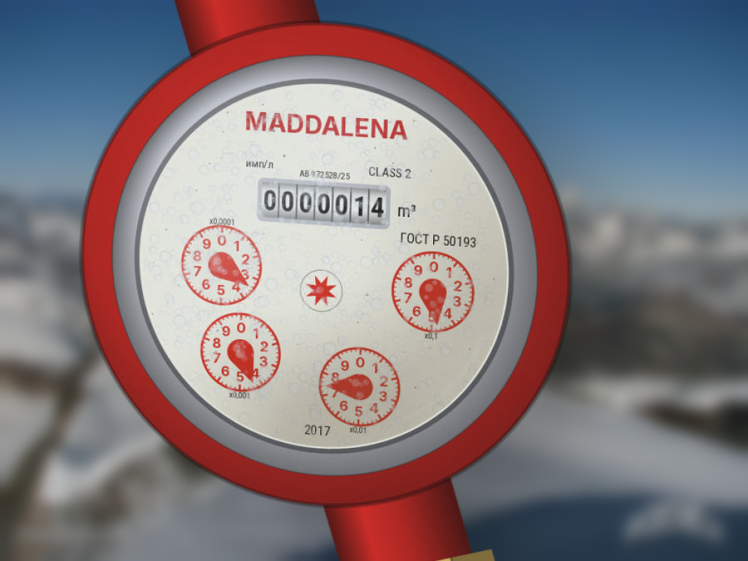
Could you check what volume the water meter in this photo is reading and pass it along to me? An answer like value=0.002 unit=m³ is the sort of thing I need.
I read value=14.4743 unit=m³
